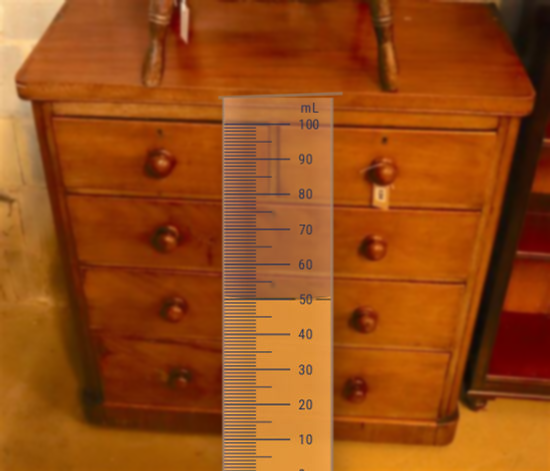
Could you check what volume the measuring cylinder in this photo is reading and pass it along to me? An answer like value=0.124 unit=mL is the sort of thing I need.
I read value=50 unit=mL
